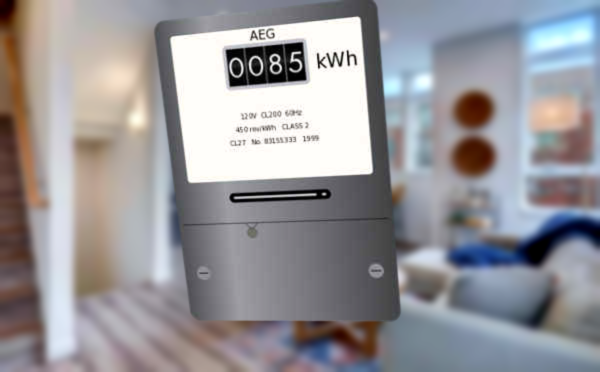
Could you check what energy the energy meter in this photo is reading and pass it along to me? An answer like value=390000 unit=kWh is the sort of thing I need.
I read value=85 unit=kWh
